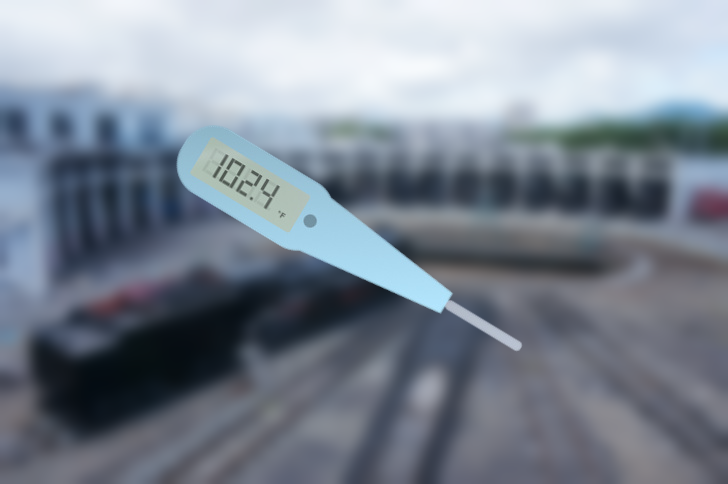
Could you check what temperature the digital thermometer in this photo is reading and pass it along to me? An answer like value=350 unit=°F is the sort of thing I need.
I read value=102.4 unit=°F
